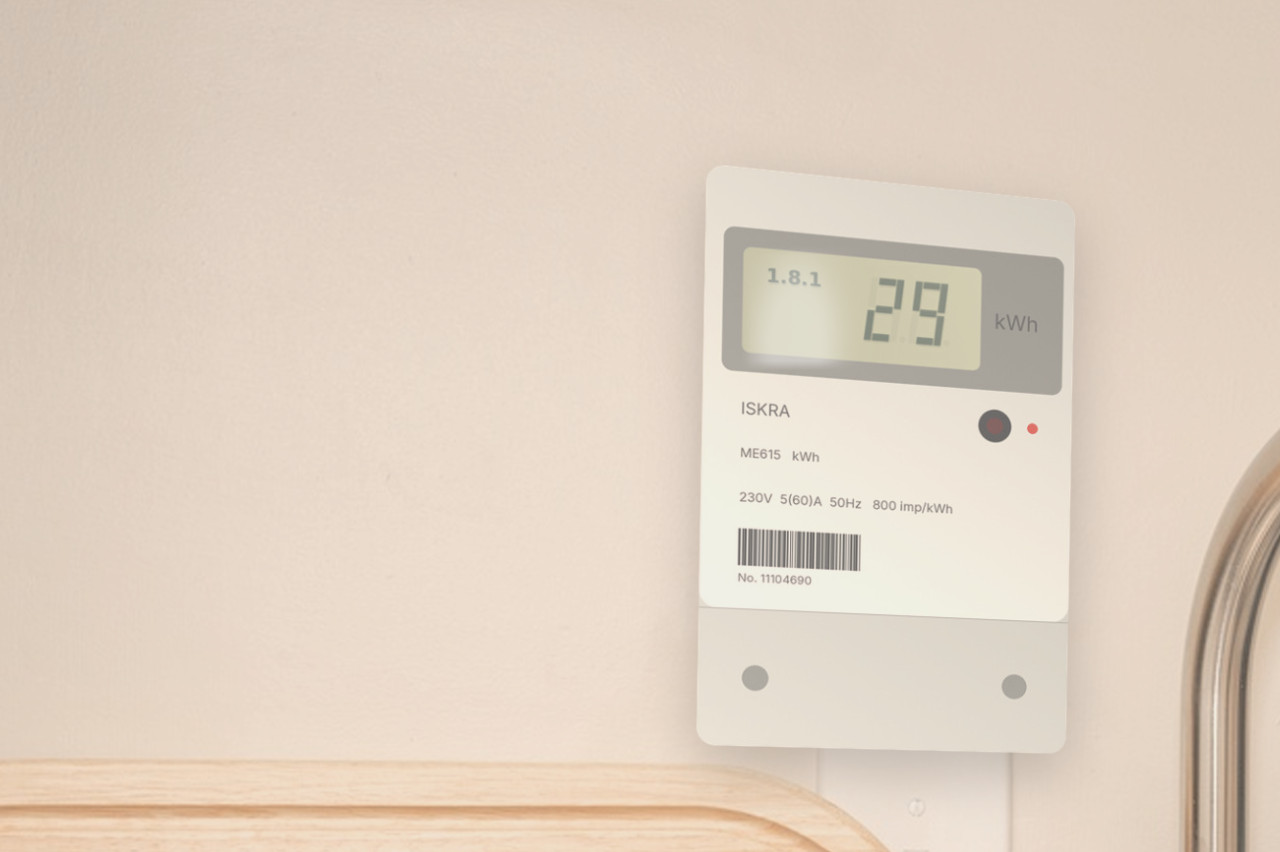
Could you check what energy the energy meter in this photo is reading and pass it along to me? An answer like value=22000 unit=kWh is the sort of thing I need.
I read value=29 unit=kWh
